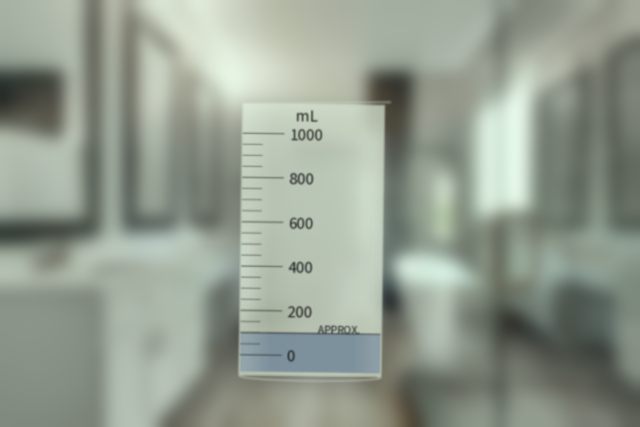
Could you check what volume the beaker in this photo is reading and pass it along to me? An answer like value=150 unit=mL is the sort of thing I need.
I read value=100 unit=mL
